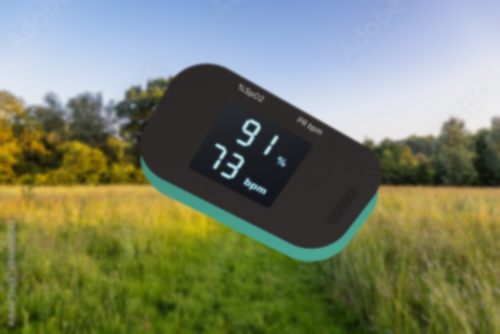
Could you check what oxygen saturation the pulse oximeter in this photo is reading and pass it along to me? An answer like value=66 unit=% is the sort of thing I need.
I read value=91 unit=%
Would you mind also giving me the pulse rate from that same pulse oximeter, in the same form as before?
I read value=73 unit=bpm
